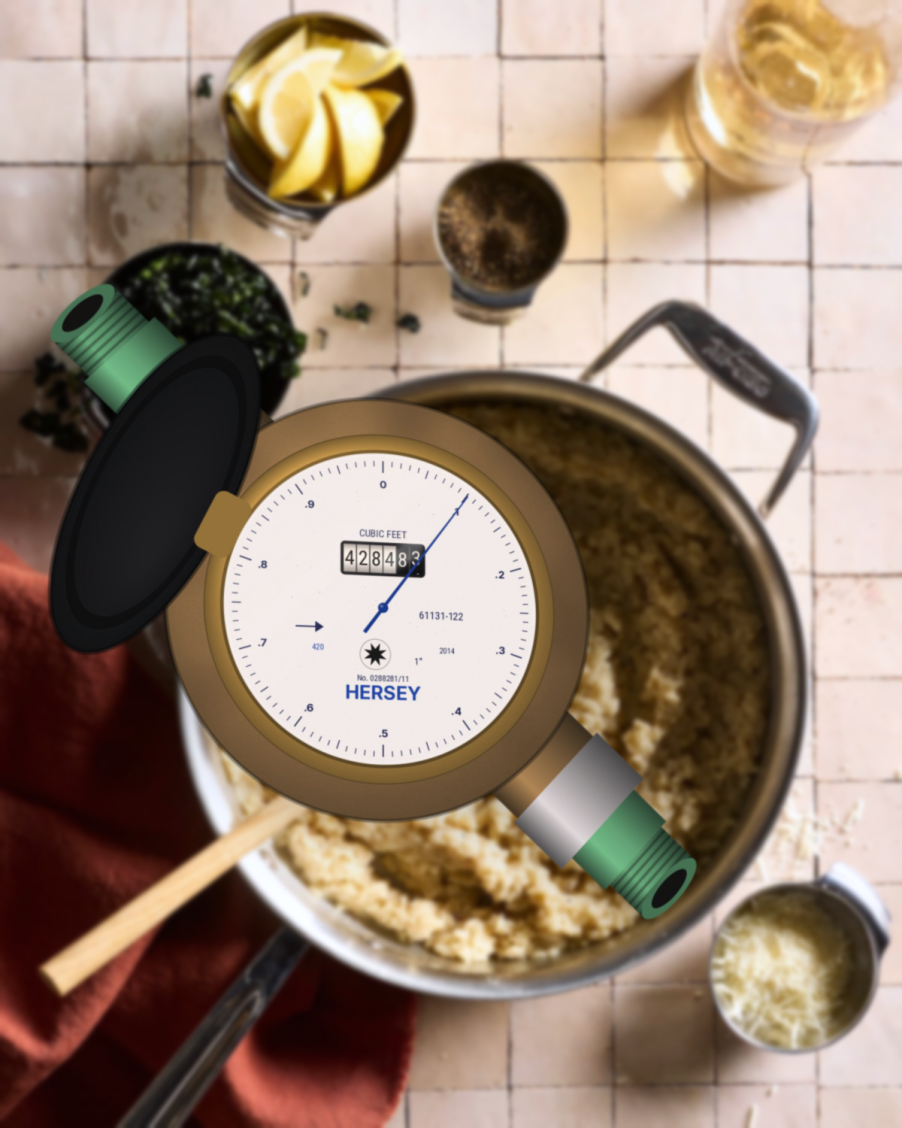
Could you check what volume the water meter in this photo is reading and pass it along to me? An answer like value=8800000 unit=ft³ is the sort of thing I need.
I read value=428483.10 unit=ft³
